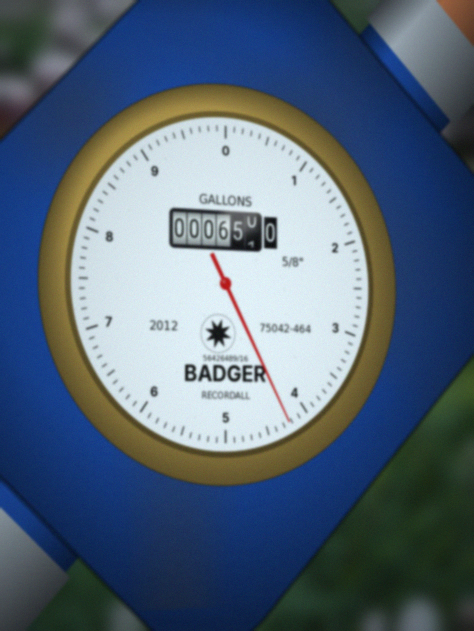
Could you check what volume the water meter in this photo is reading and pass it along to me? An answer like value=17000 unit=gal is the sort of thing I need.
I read value=6504.2 unit=gal
